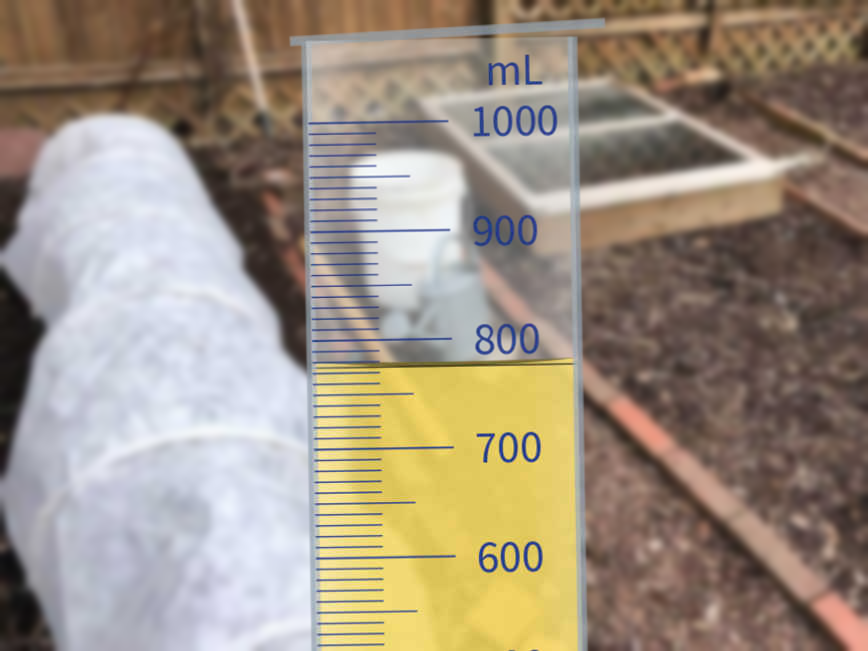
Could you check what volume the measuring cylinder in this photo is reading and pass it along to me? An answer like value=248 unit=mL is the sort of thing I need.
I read value=775 unit=mL
